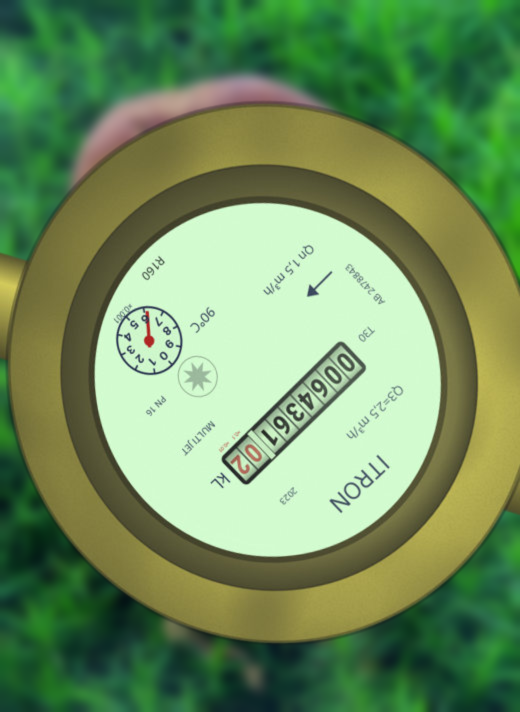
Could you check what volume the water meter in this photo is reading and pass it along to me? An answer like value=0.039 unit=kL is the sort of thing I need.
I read value=64361.026 unit=kL
